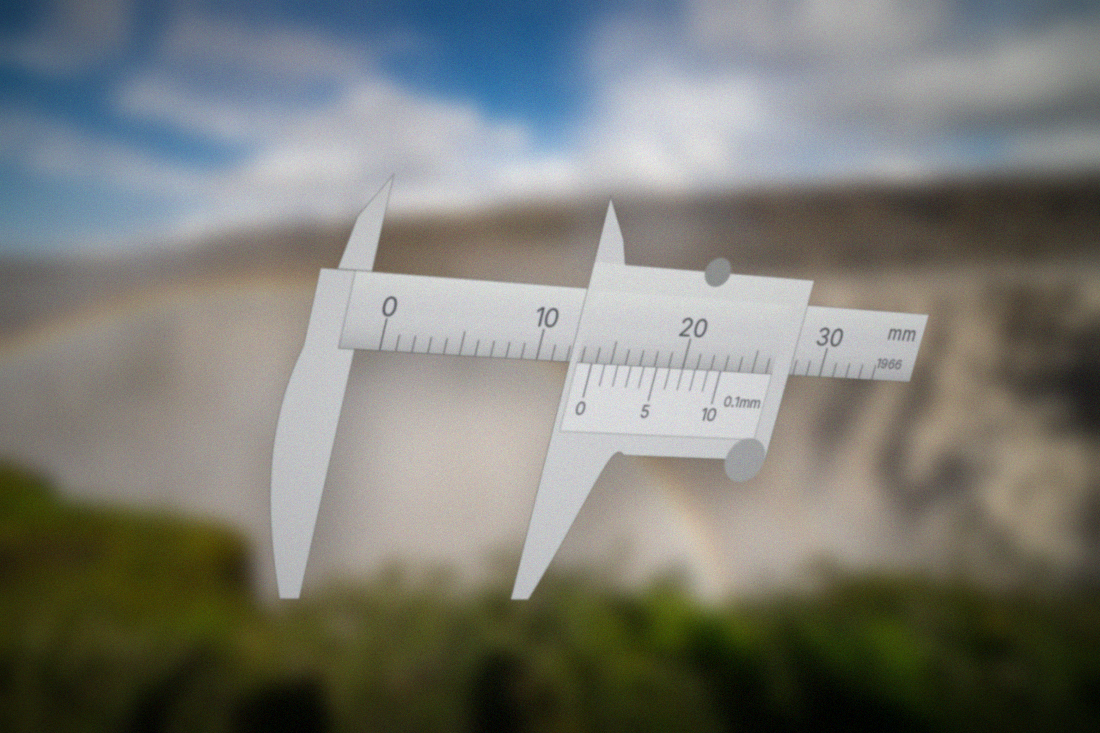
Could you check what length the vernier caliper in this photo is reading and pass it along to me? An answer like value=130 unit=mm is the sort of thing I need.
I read value=13.7 unit=mm
